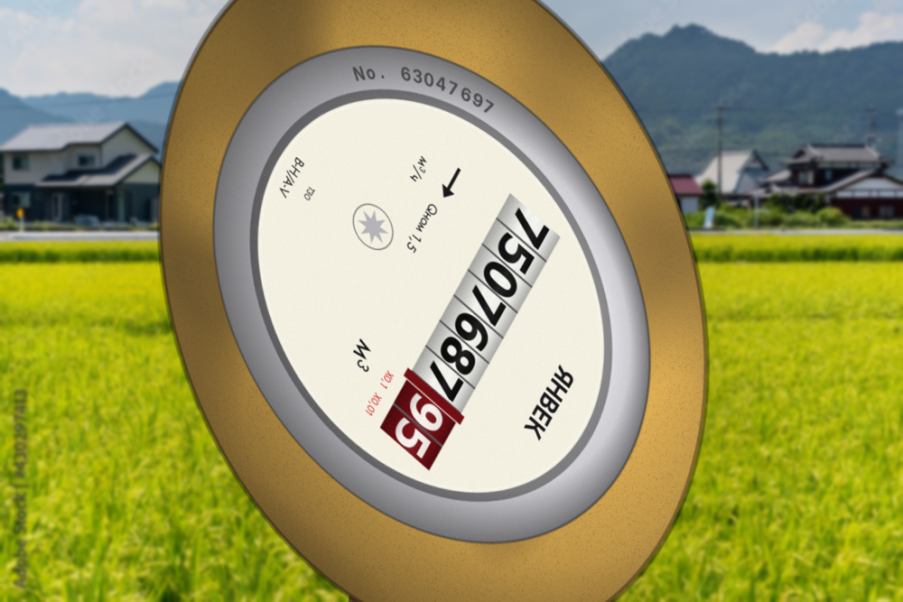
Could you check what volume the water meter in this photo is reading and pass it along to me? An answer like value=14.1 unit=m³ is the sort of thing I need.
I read value=7507687.95 unit=m³
